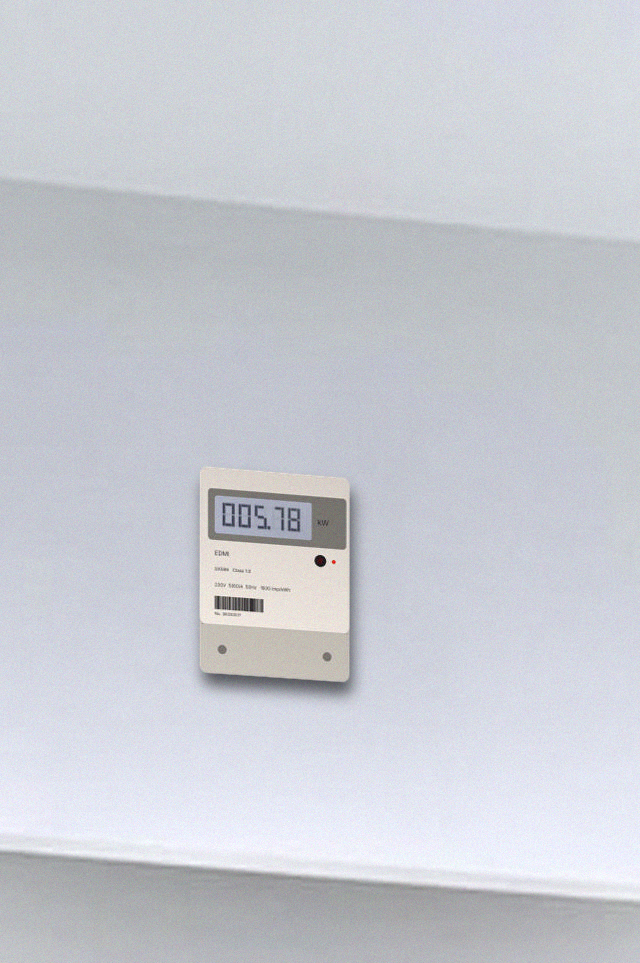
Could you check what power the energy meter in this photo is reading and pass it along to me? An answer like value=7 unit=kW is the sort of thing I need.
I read value=5.78 unit=kW
